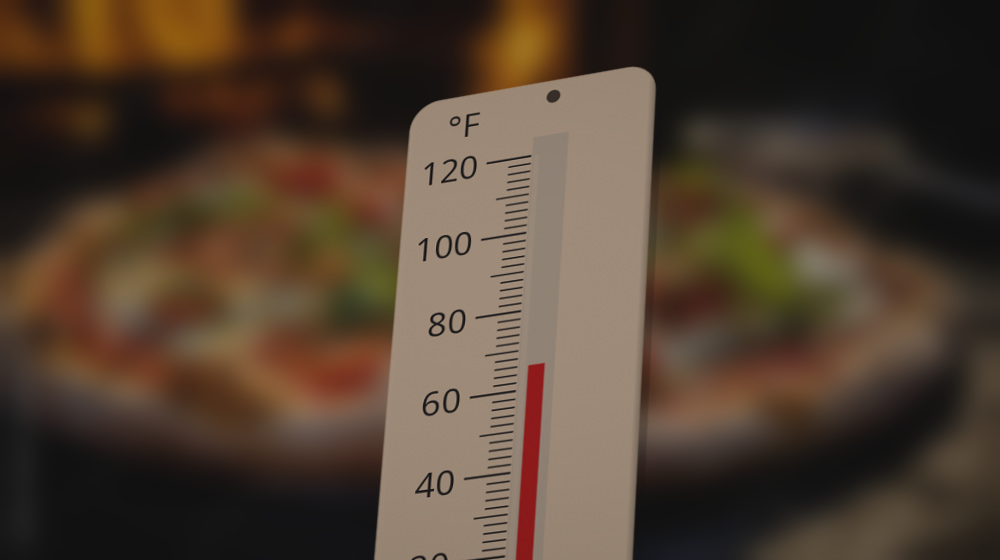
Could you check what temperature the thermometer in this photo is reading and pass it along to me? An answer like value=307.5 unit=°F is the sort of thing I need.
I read value=66 unit=°F
